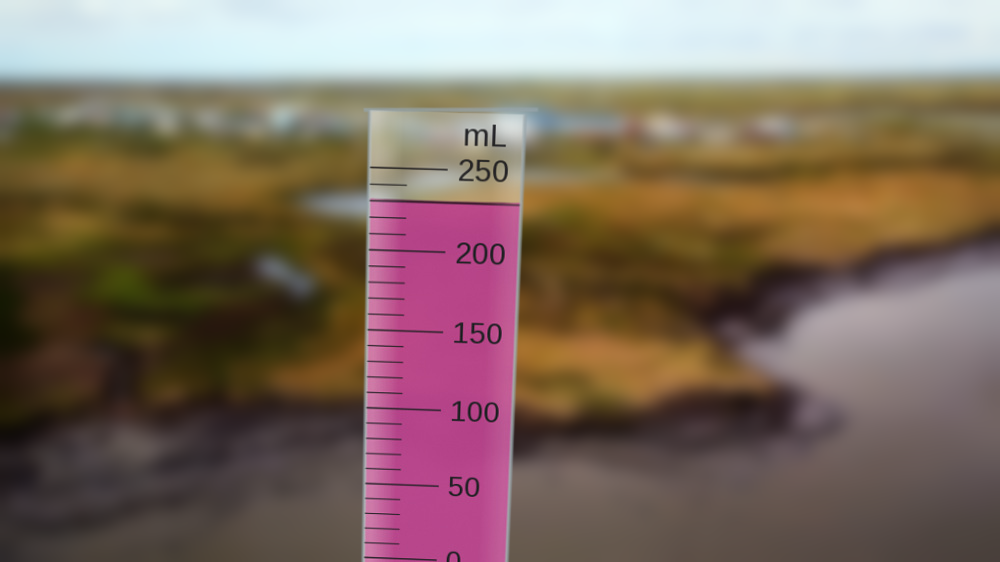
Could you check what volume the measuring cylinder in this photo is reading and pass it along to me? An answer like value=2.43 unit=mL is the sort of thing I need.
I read value=230 unit=mL
